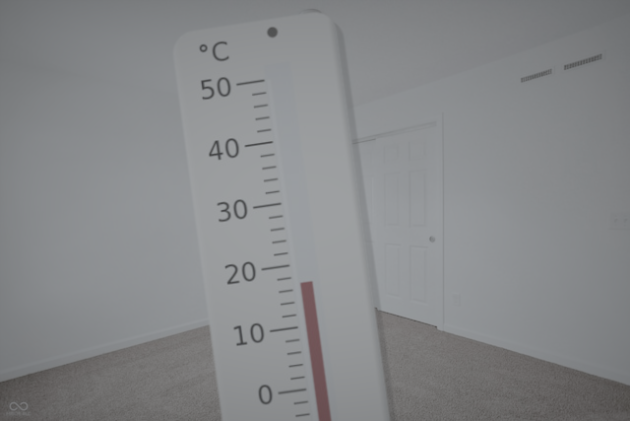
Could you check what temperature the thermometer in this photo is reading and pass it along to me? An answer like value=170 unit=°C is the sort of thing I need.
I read value=17 unit=°C
